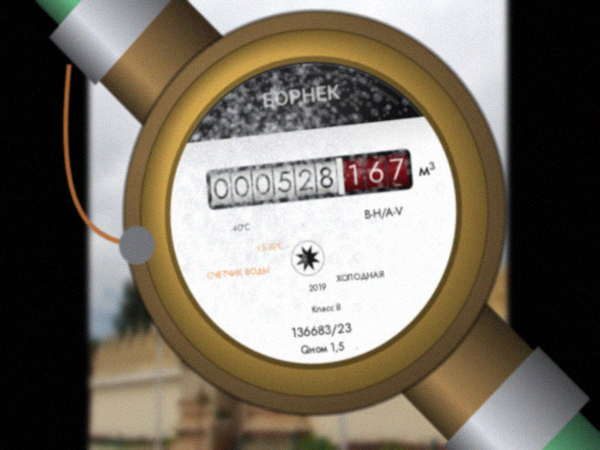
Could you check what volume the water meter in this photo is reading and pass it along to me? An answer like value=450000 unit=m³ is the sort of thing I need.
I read value=528.167 unit=m³
